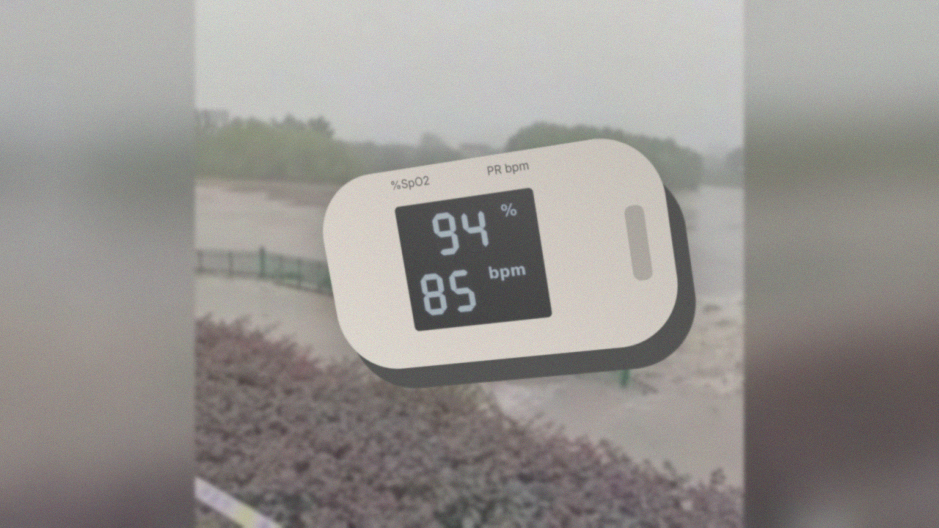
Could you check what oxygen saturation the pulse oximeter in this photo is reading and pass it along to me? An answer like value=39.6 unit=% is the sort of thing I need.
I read value=94 unit=%
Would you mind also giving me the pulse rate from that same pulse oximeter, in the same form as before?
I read value=85 unit=bpm
